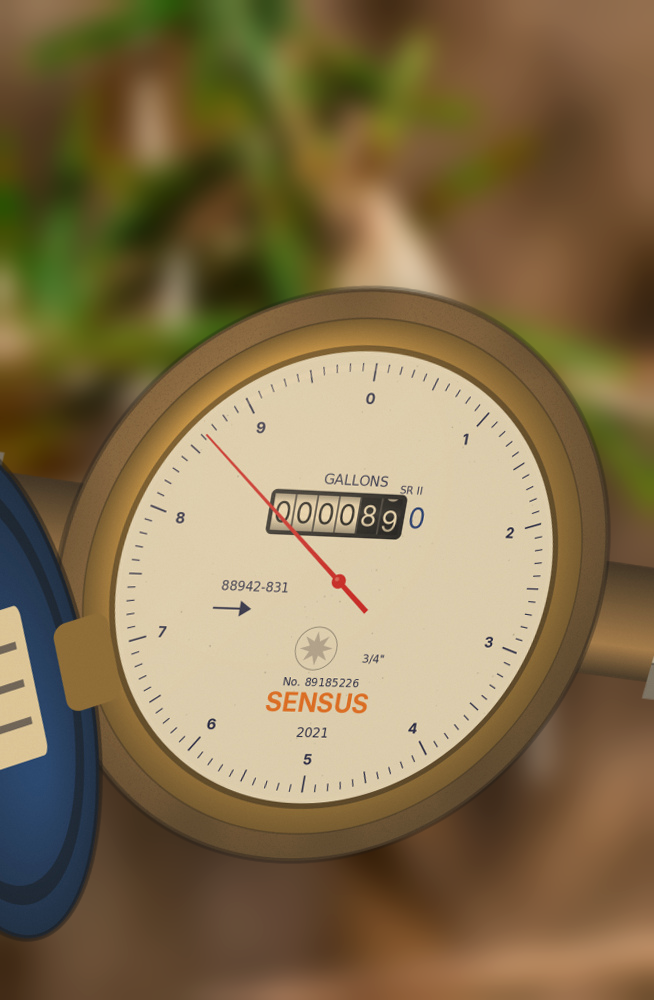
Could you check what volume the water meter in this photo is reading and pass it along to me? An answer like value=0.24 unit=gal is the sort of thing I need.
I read value=888.6 unit=gal
